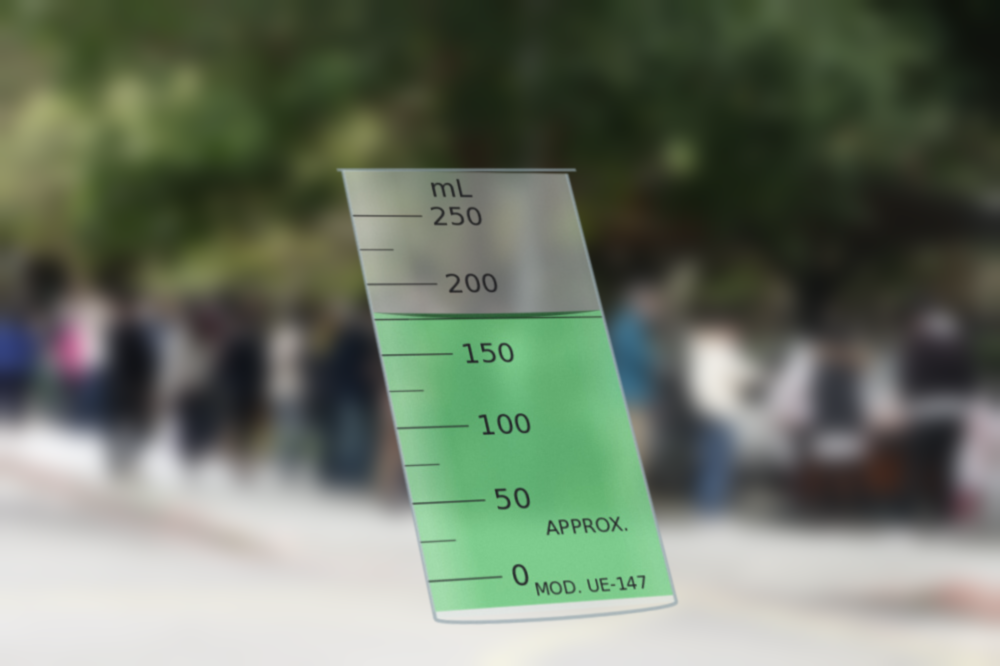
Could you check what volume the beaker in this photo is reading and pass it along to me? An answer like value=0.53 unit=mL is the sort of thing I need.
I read value=175 unit=mL
